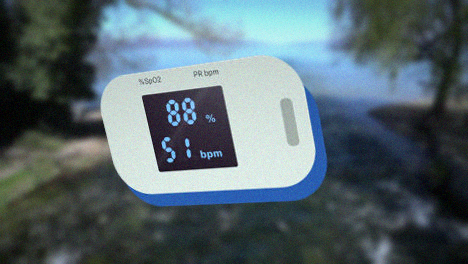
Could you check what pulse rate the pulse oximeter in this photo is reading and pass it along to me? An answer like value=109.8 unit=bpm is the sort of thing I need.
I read value=51 unit=bpm
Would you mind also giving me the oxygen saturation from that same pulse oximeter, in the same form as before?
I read value=88 unit=%
